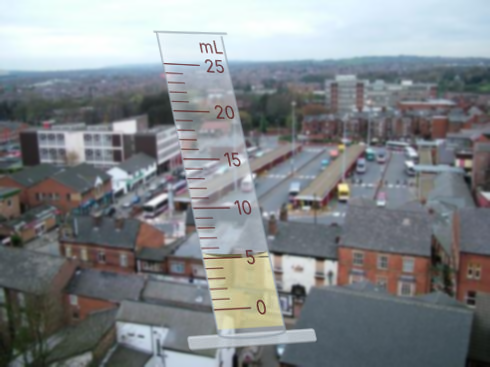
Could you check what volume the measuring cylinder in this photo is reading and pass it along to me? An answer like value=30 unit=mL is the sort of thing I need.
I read value=5 unit=mL
